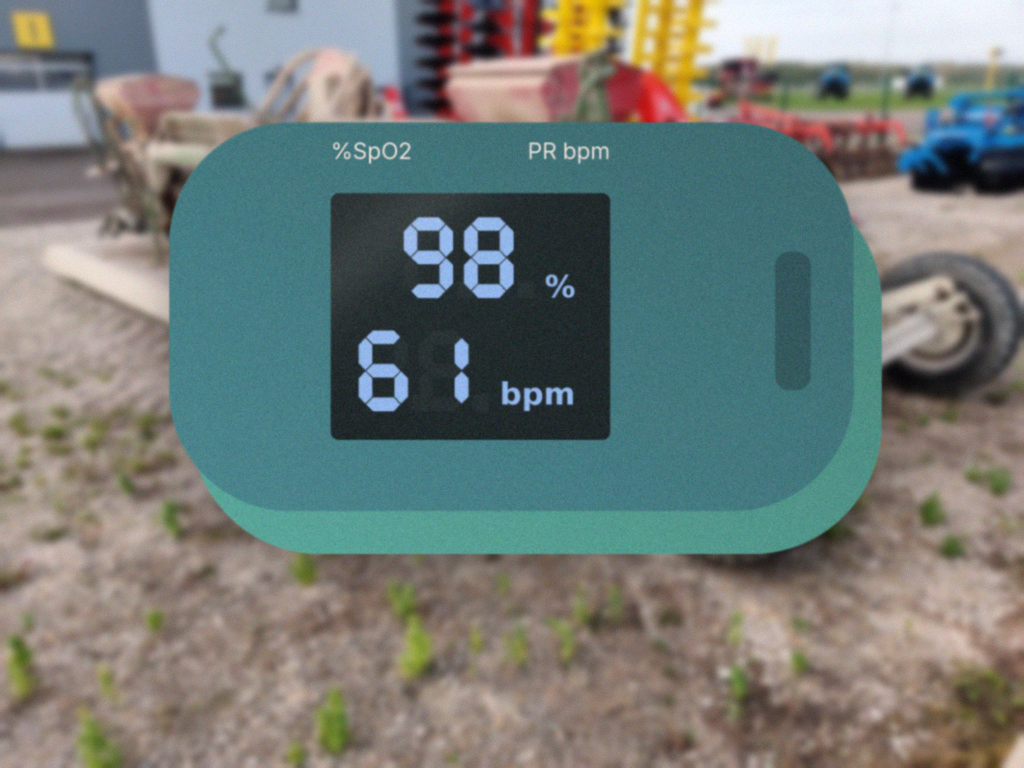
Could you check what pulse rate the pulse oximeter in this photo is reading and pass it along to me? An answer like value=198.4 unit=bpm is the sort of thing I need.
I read value=61 unit=bpm
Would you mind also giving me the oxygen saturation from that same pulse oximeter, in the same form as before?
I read value=98 unit=%
